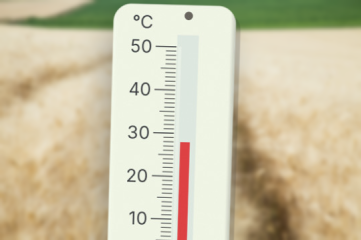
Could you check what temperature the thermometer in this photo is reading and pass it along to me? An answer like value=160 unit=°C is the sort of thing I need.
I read value=28 unit=°C
